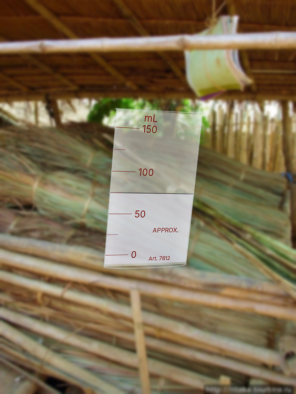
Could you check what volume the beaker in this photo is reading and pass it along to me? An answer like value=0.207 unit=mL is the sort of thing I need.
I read value=75 unit=mL
